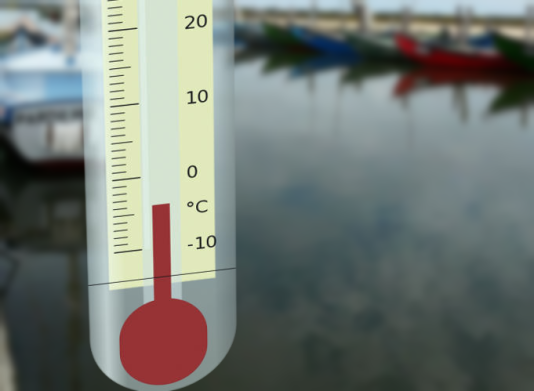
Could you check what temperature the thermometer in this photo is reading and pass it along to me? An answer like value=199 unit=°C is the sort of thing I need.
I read value=-4 unit=°C
